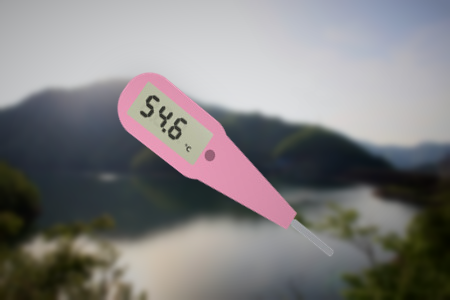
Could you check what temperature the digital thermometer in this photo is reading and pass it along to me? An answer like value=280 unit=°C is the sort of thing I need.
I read value=54.6 unit=°C
